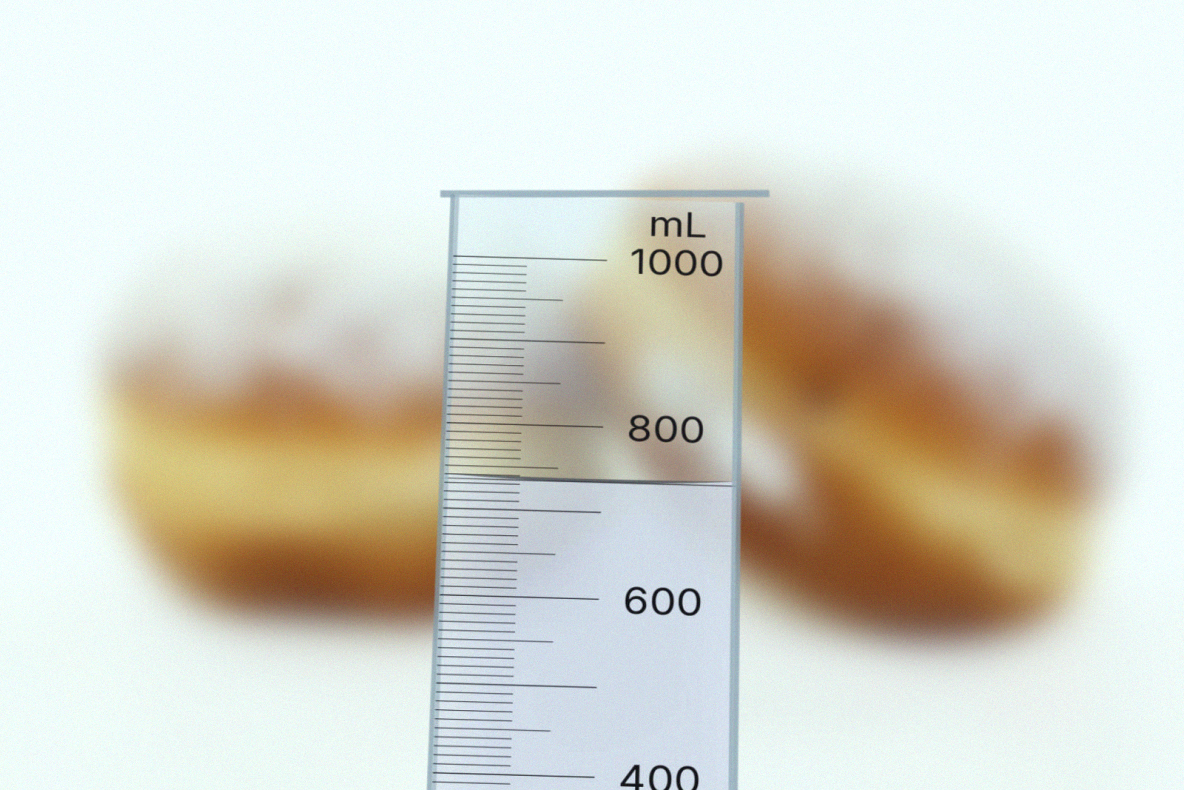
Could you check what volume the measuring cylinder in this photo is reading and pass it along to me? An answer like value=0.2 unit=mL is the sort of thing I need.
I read value=735 unit=mL
